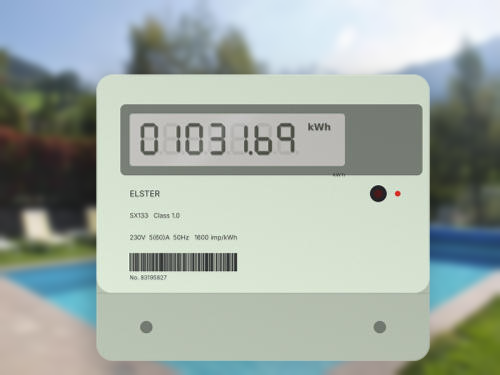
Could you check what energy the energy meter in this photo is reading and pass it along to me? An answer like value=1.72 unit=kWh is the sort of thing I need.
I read value=1031.69 unit=kWh
